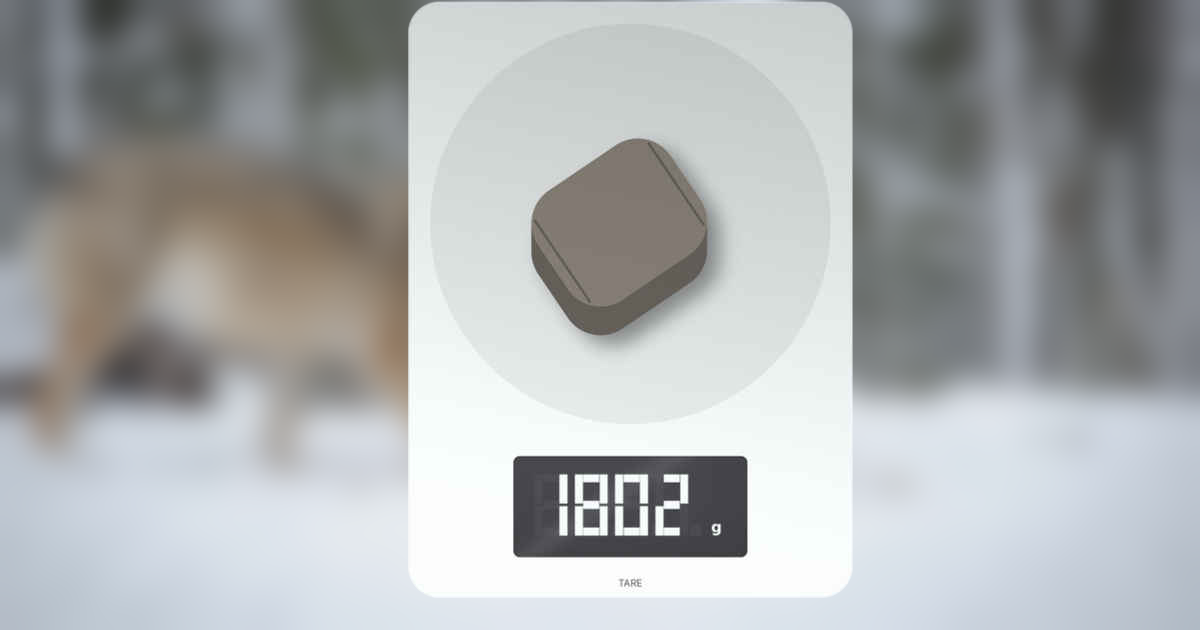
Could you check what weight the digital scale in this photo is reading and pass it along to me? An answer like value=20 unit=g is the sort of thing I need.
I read value=1802 unit=g
